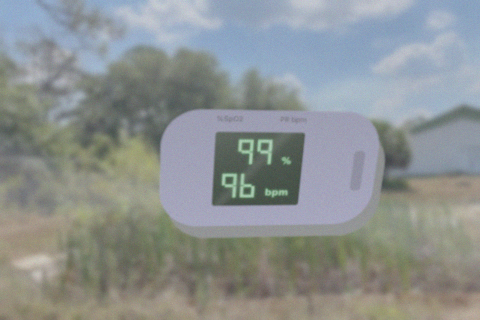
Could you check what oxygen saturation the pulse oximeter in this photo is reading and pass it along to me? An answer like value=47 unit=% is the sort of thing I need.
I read value=99 unit=%
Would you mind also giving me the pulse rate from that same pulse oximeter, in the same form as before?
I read value=96 unit=bpm
